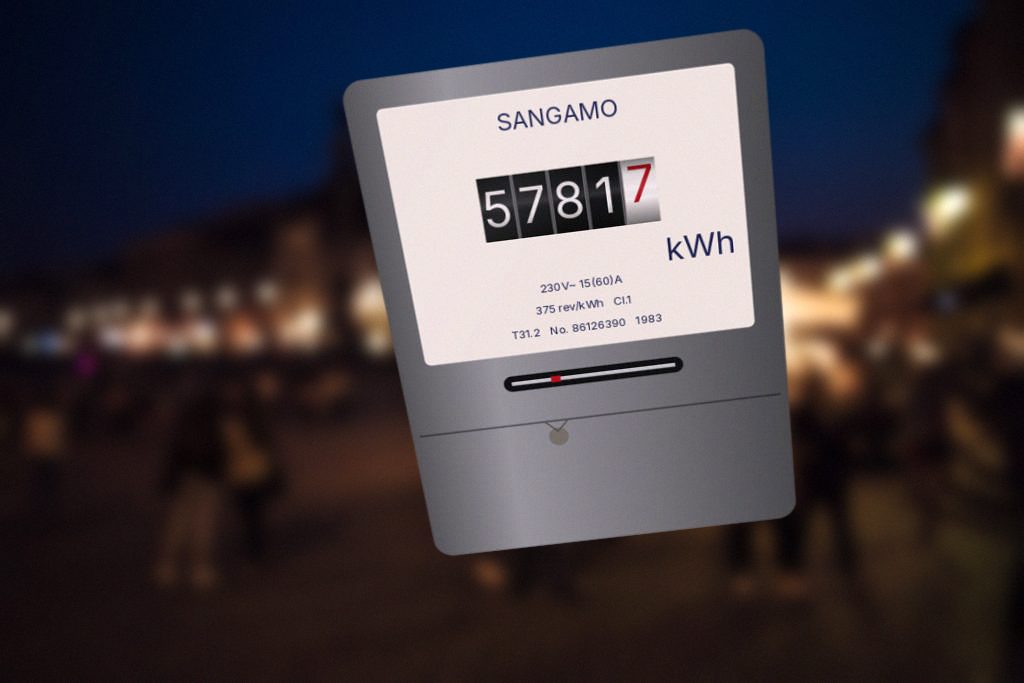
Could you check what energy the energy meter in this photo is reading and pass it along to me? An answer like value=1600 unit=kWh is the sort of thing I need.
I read value=5781.7 unit=kWh
